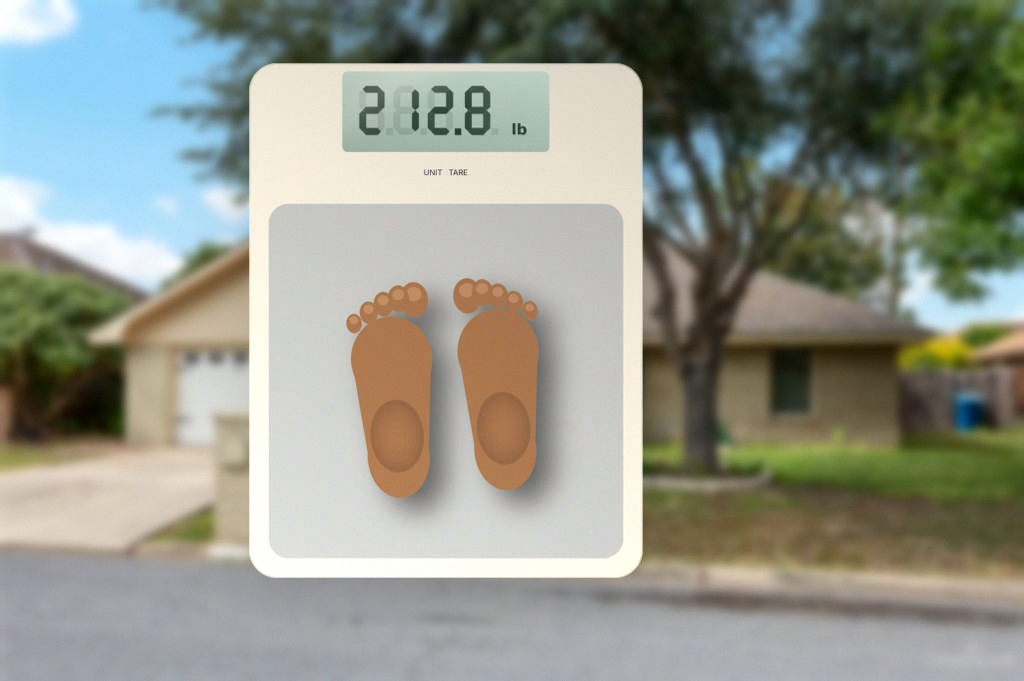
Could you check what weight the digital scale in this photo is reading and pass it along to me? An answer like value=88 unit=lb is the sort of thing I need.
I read value=212.8 unit=lb
